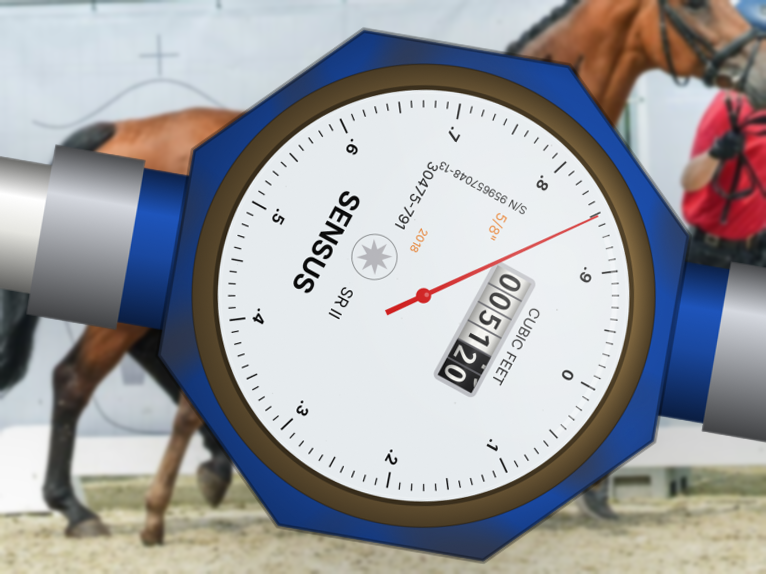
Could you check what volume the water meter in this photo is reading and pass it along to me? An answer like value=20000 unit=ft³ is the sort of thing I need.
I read value=5119.85 unit=ft³
